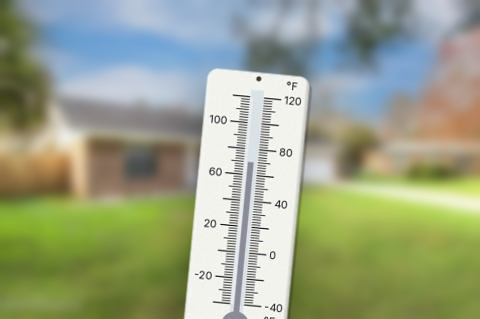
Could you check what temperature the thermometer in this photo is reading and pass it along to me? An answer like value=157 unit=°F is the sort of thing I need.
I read value=70 unit=°F
